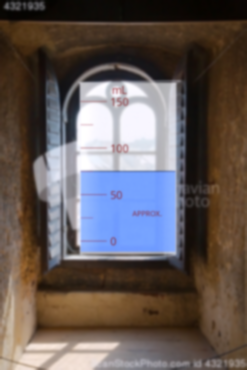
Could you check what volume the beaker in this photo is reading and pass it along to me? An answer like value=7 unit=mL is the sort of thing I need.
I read value=75 unit=mL
